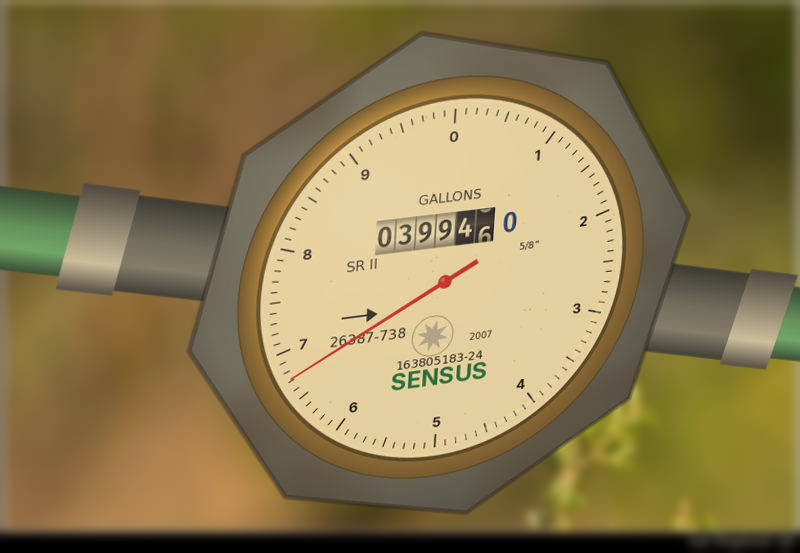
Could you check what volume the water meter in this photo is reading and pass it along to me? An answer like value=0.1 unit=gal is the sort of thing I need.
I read value=399456.7 unit=gal
